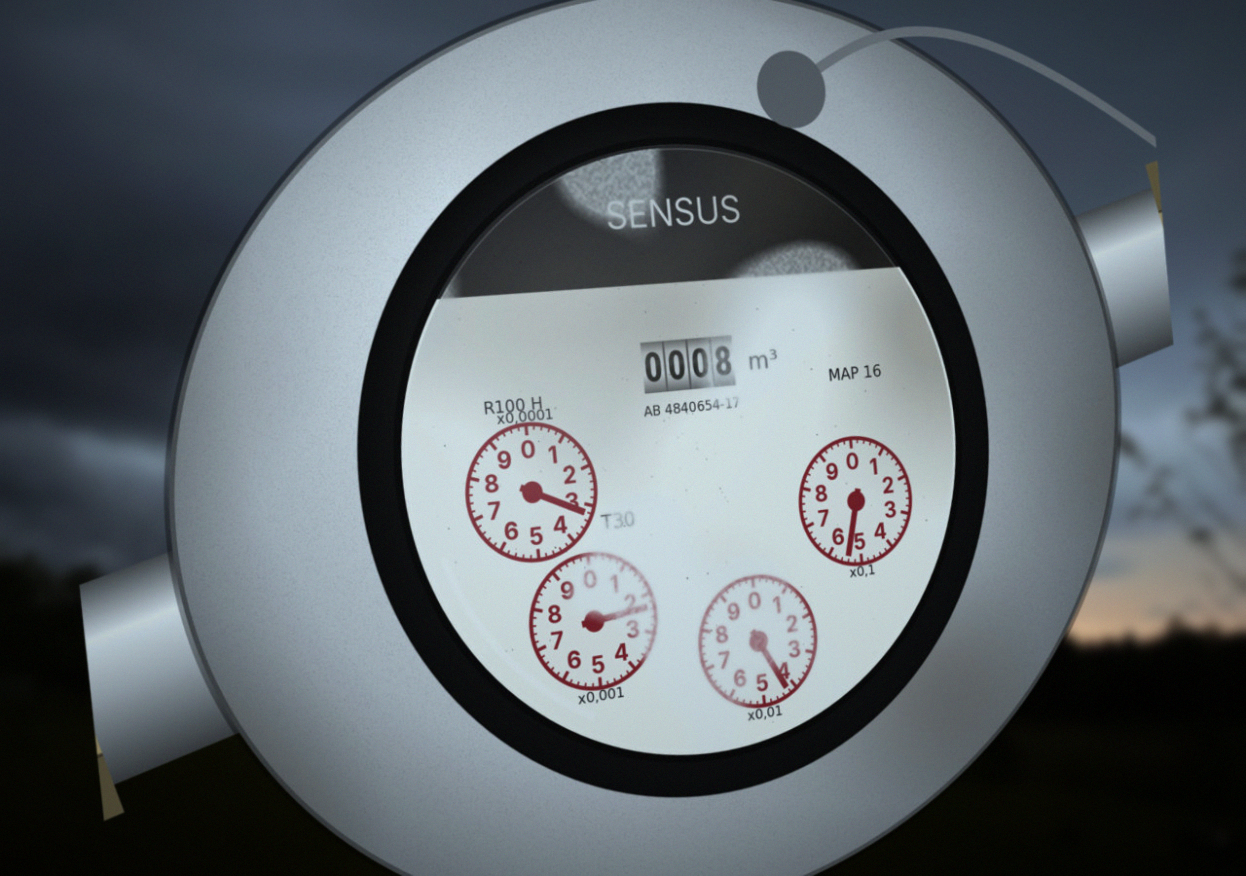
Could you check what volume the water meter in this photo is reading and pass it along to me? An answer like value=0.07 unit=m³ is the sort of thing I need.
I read value=8.5423 unit=m³
